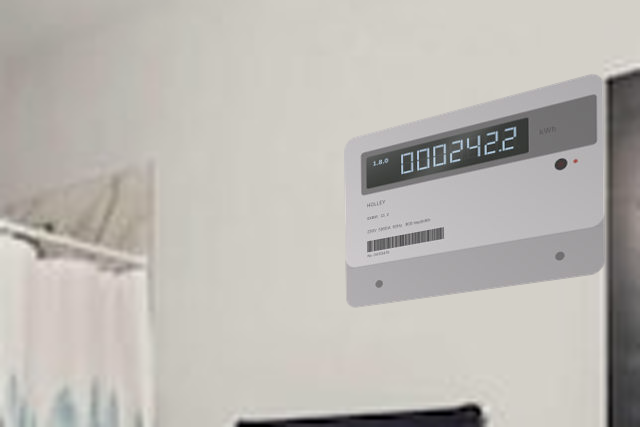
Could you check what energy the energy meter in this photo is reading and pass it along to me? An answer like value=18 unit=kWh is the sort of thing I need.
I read value=242.2 unit=kWh
